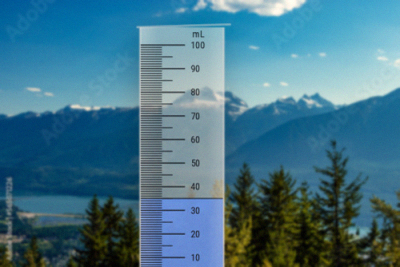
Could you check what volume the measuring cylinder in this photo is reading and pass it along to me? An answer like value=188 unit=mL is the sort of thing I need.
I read value=35 unit=mL
